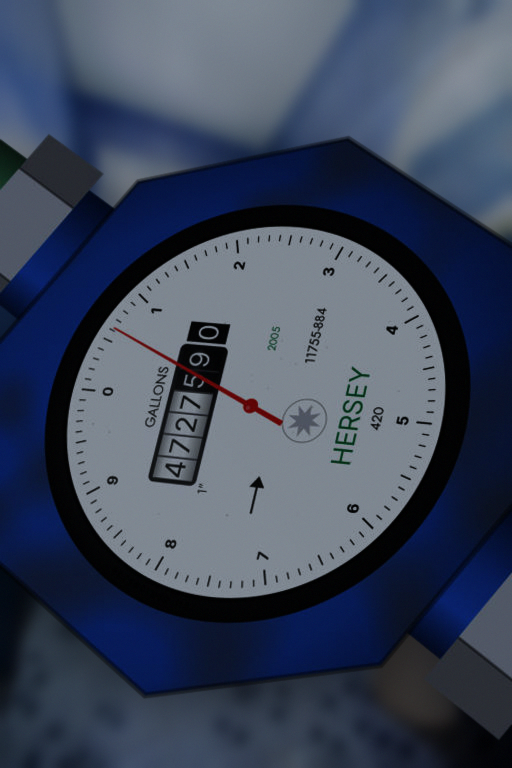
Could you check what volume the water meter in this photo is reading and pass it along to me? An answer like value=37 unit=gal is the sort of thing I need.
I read value=4727590.6 unit=gal
